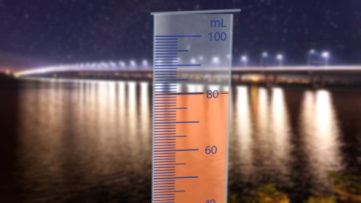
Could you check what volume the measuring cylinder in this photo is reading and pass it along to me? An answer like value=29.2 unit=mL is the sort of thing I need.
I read value=80 unit=mL
